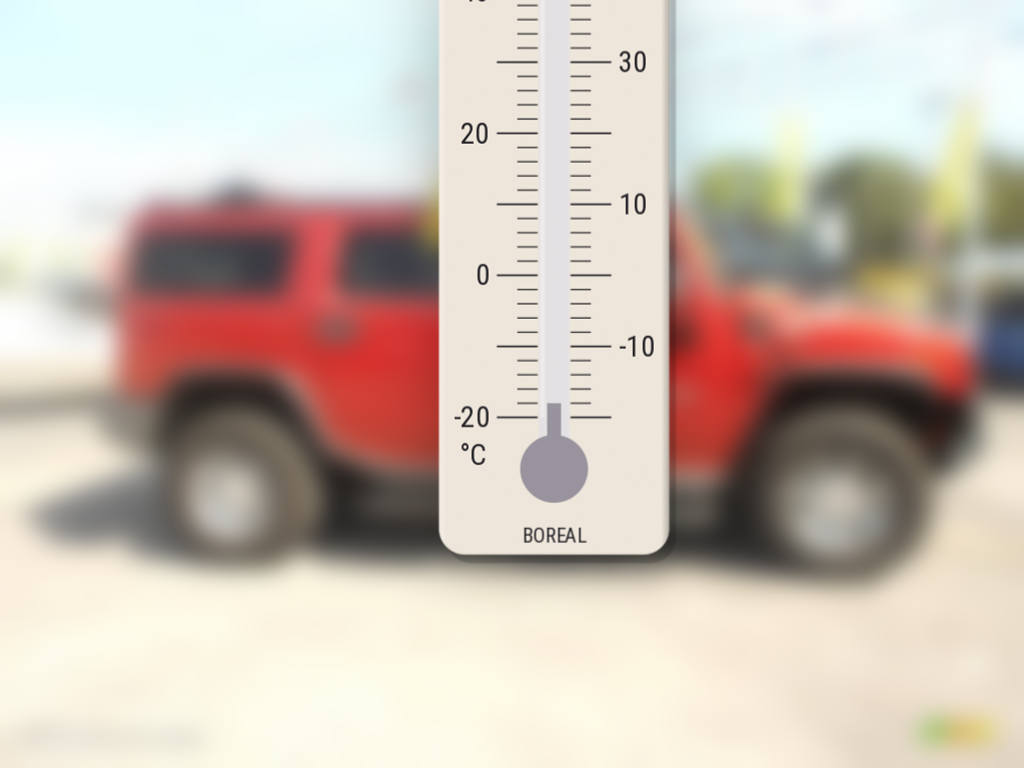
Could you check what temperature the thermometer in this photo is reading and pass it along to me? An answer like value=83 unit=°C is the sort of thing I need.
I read value=-18 unit=°C
